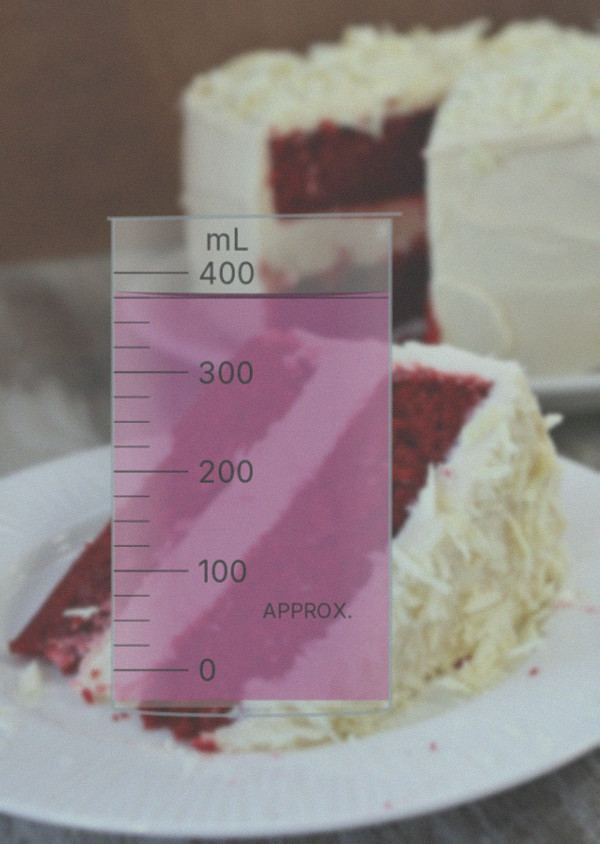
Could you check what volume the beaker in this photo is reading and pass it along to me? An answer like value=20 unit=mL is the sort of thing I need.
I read value=375 unit=mL
